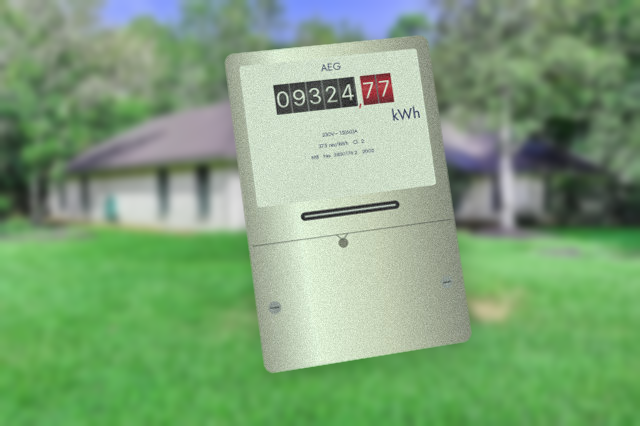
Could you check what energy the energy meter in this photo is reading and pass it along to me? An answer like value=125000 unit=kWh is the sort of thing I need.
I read value=9324.77 unit=kWh
